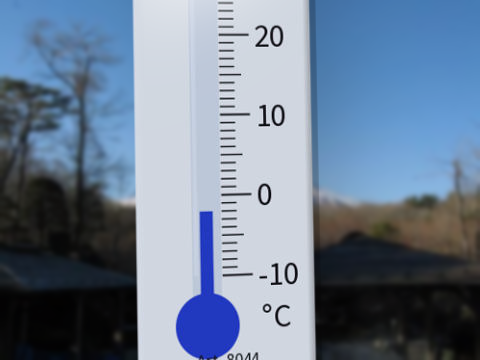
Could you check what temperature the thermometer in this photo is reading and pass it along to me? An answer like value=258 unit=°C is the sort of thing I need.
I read value=-2 unit=°C
